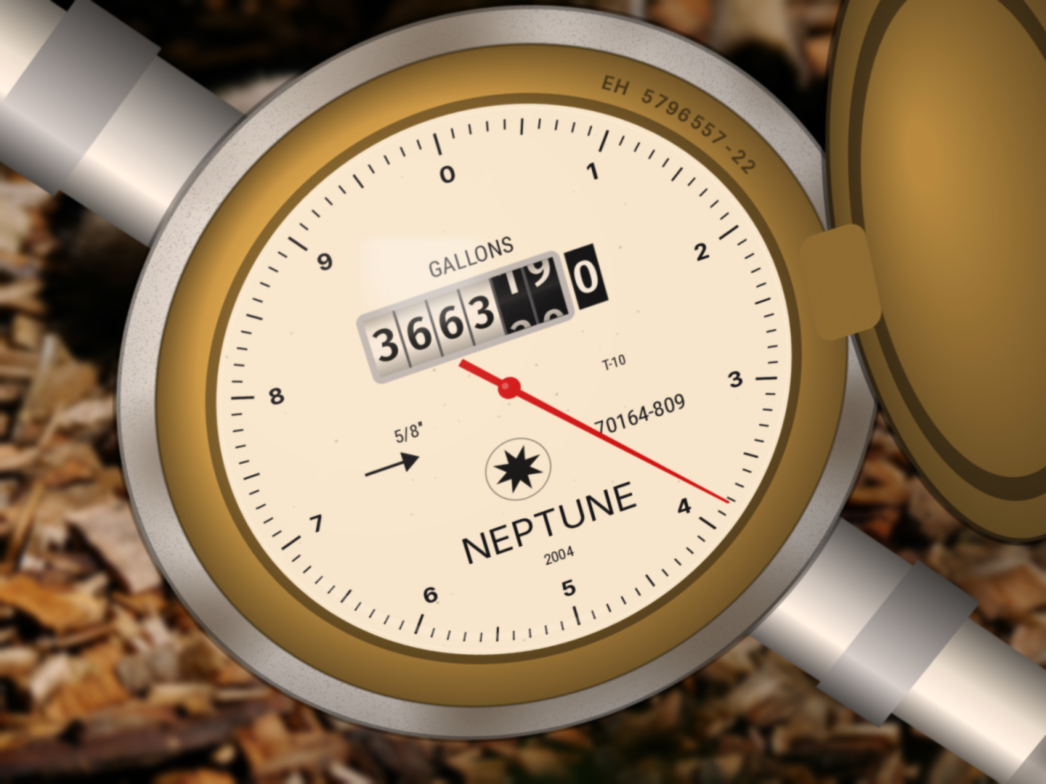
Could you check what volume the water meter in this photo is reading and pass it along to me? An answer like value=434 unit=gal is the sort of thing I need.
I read value=3663193.8 unit=gal
